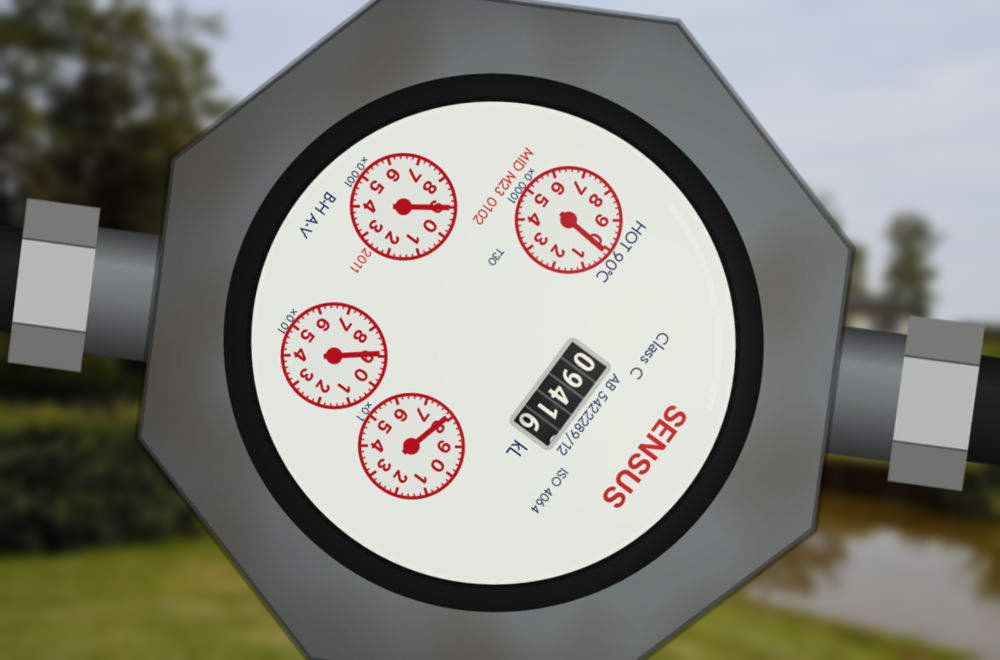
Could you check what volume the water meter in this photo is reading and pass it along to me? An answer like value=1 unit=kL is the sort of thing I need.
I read value=9415.7890 unit=kL
